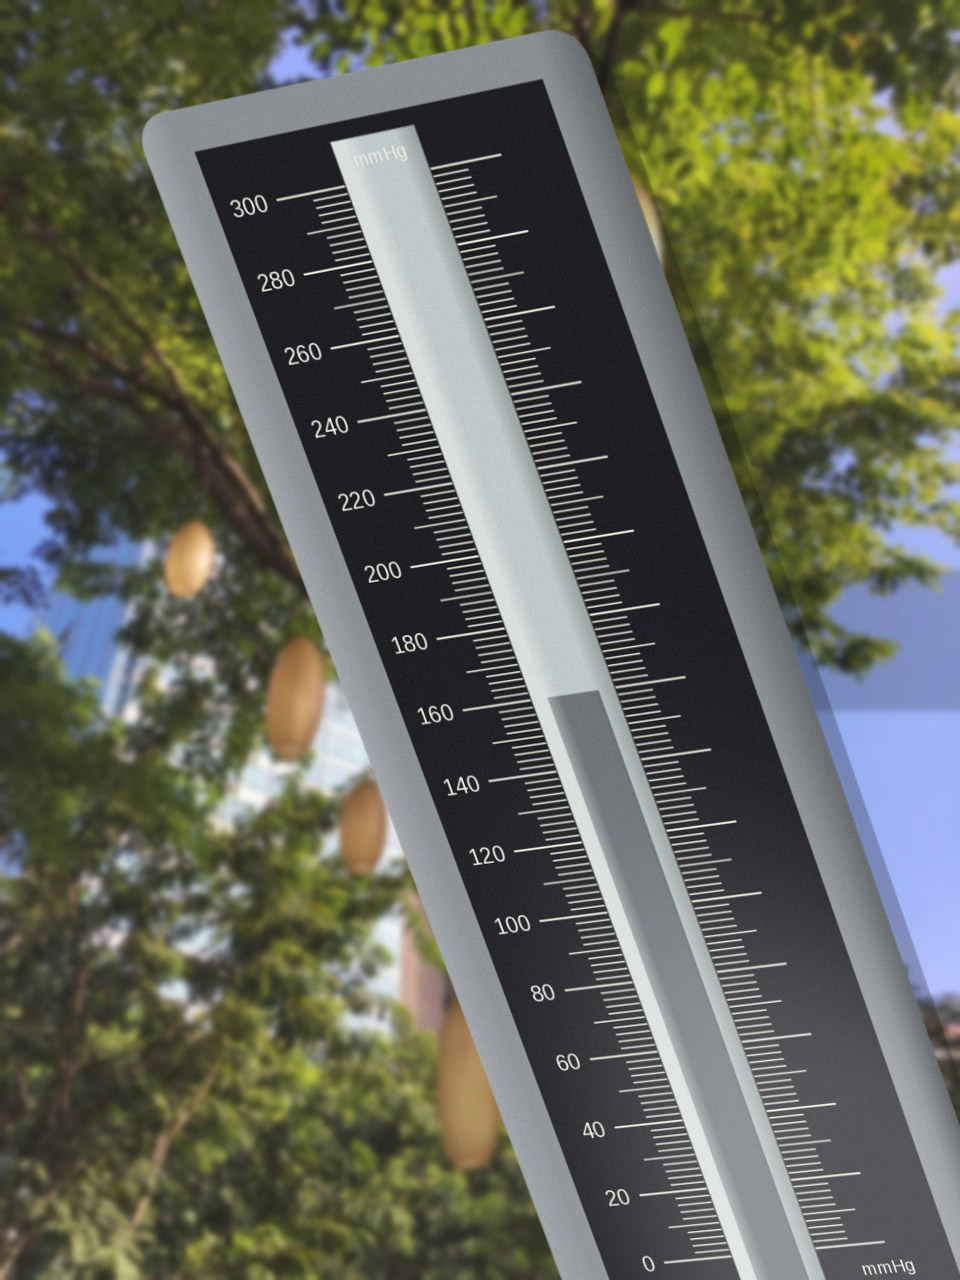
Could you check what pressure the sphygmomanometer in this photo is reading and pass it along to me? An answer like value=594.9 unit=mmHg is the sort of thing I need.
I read value=160 unit=mmHg
